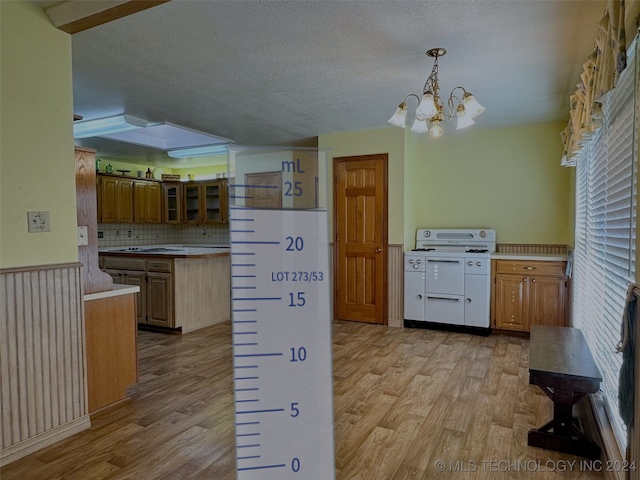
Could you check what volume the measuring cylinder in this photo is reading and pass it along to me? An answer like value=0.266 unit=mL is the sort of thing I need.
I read value=23 unit=mL
